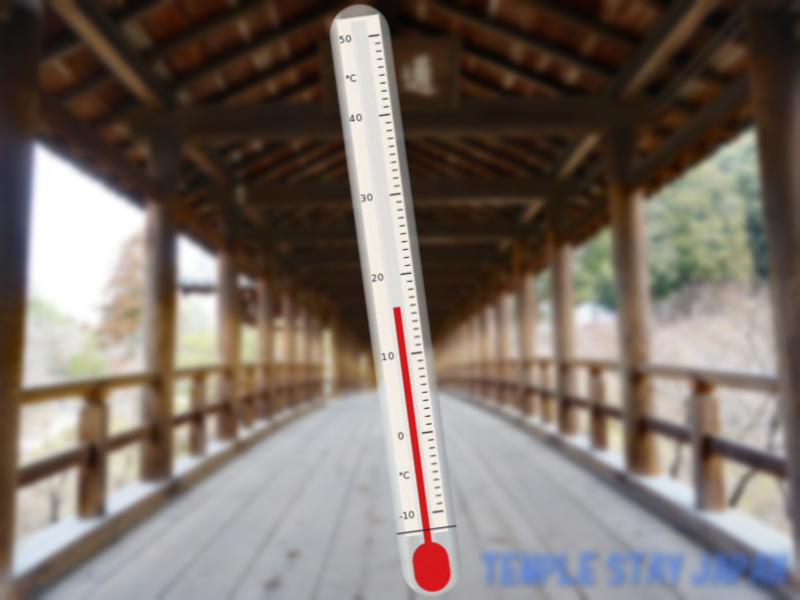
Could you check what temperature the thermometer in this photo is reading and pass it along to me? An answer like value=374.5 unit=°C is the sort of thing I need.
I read value=16 unit=°C
